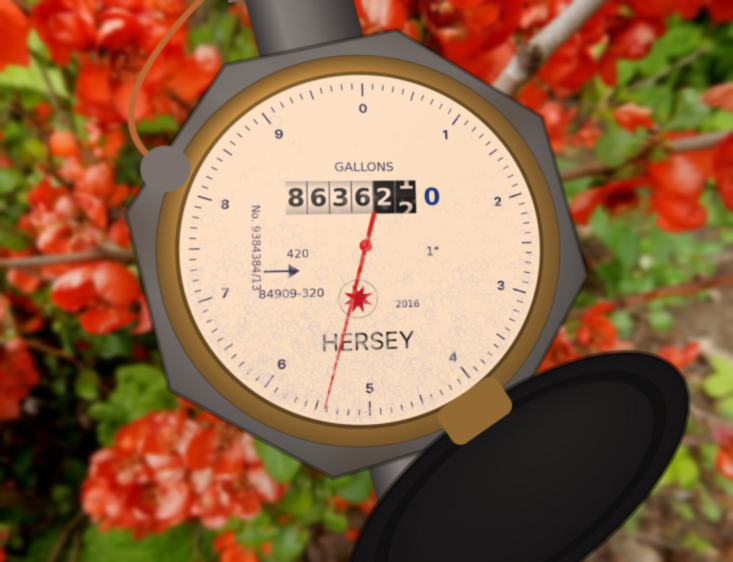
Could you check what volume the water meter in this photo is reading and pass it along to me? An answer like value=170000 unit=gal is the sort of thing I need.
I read value=8636215.4 unit=gal
